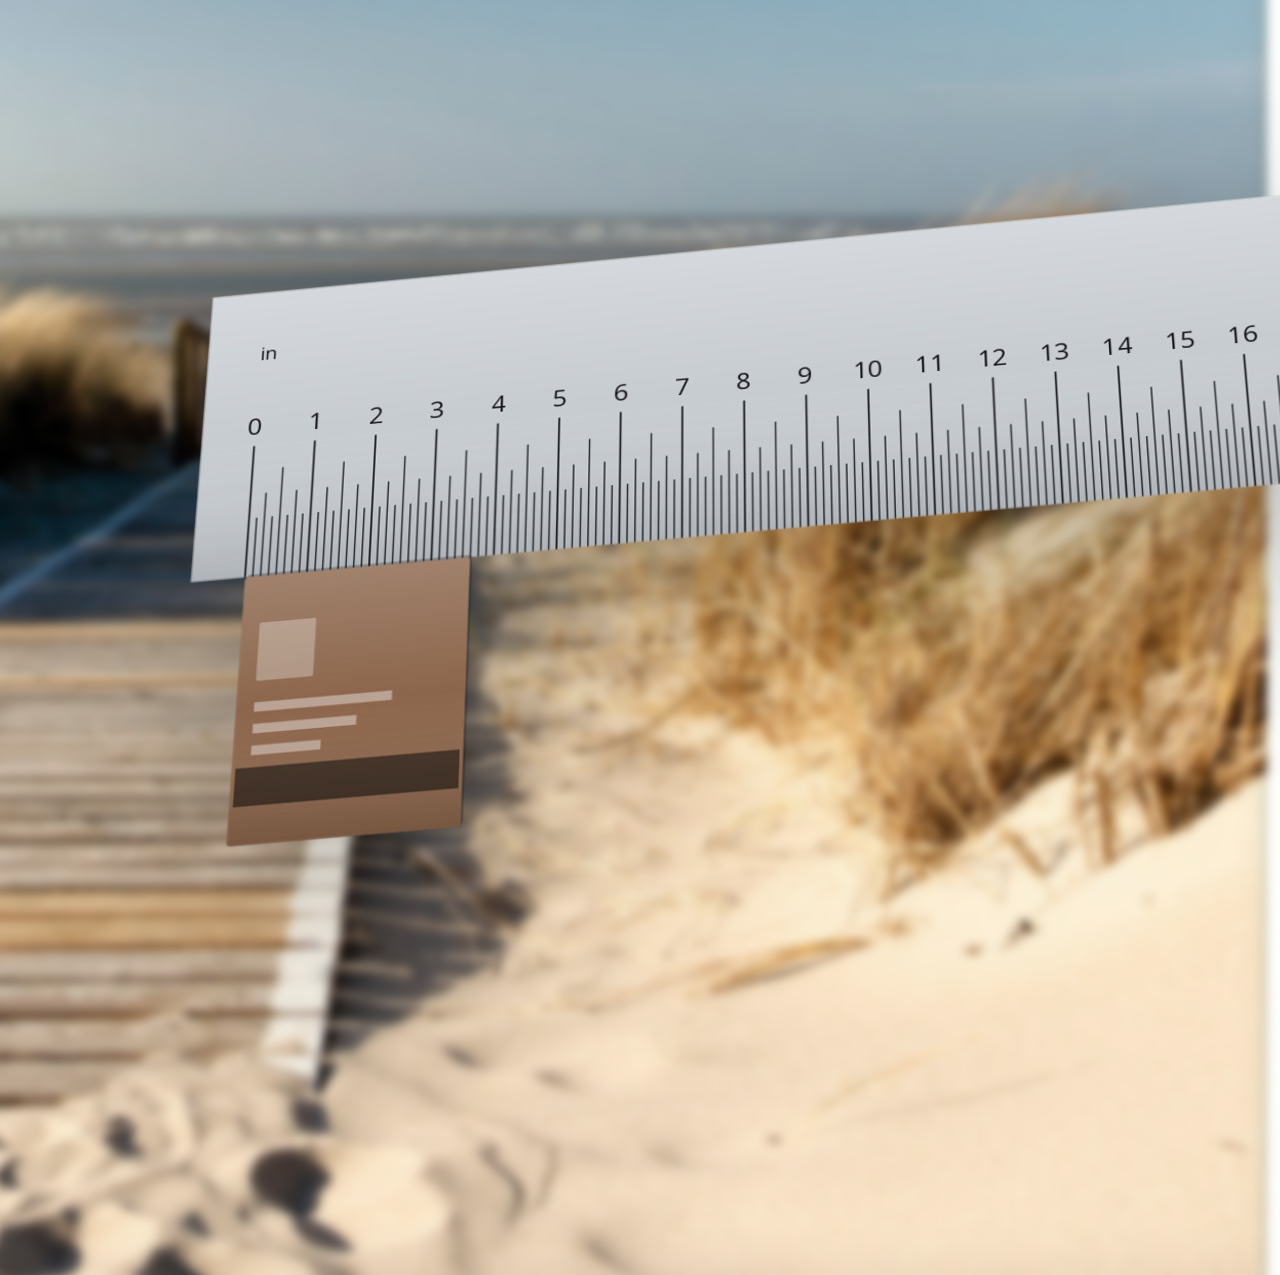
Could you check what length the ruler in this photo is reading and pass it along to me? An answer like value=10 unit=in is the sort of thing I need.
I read value=3.625 unit=in
